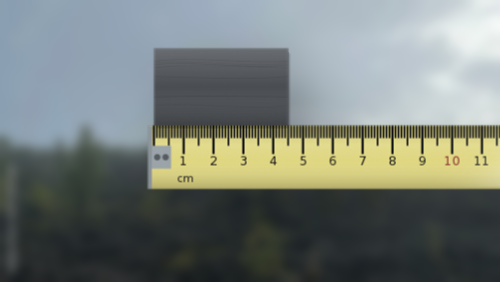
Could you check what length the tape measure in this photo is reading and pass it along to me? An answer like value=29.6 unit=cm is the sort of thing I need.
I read value=4.5 unit=cm
